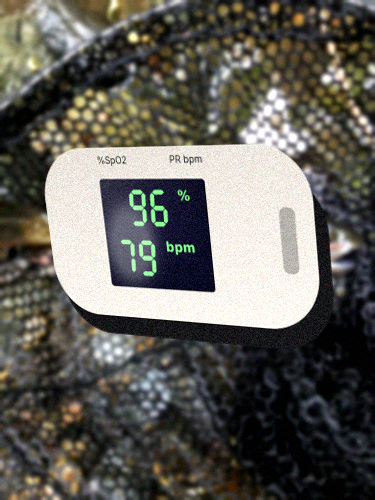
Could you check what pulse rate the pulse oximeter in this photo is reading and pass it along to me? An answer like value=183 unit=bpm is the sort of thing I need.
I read value=79 unit=bpm
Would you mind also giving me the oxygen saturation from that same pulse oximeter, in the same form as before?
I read value=96 unit=%
